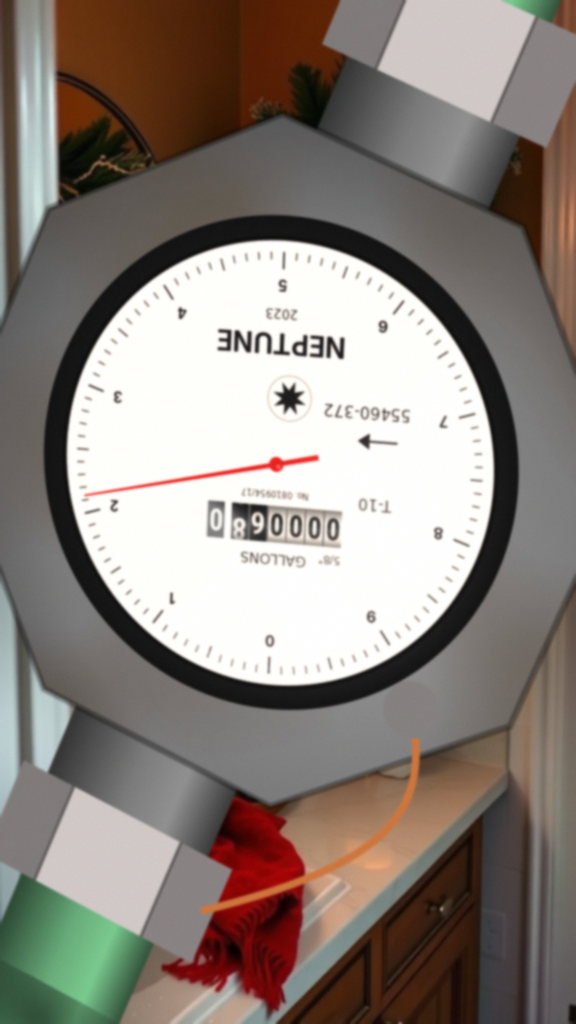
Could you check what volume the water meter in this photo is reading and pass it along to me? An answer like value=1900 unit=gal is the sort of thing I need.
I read value=682.1 unit=gal
